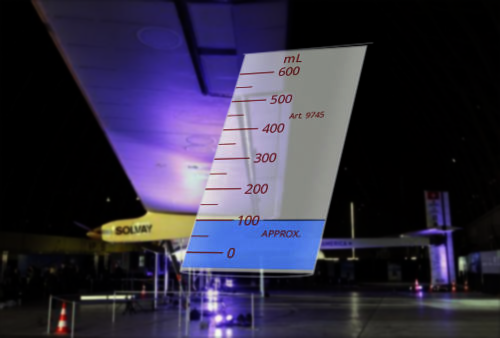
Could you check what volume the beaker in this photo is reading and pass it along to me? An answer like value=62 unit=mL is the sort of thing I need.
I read value=100 unit=mL
